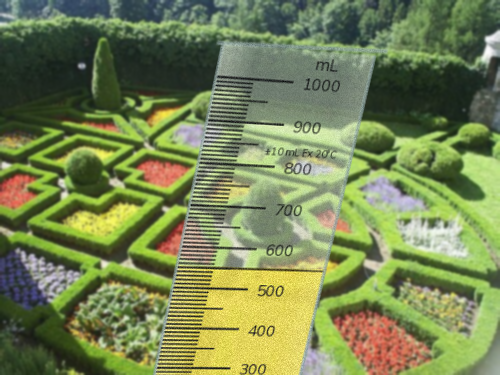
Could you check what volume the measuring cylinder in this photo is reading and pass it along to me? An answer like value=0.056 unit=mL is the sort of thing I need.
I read value=550 unit=mL
